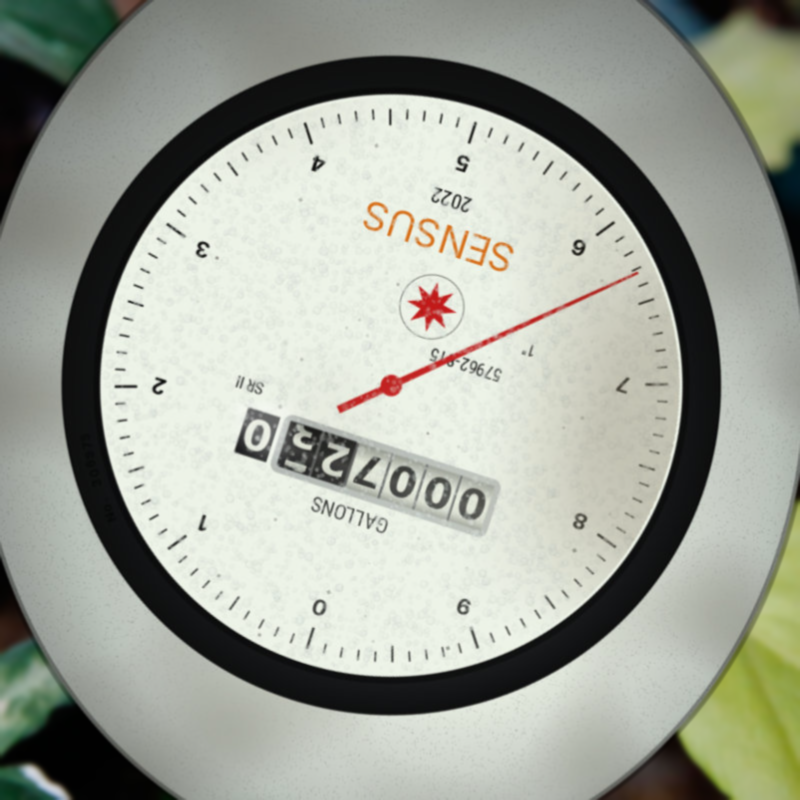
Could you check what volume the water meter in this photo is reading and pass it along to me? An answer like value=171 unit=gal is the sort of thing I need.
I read value=7226.3 unit=gal
